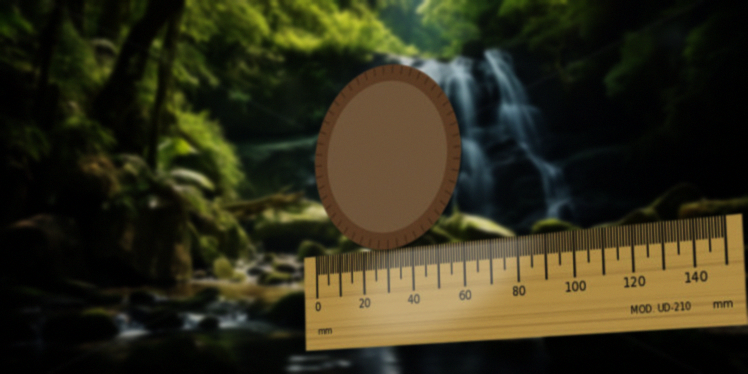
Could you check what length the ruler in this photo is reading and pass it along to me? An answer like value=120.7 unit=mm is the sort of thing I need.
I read value=60 unit=mm
